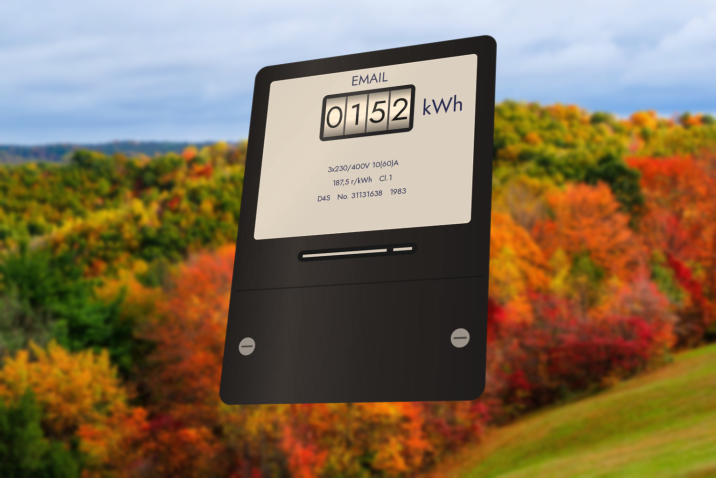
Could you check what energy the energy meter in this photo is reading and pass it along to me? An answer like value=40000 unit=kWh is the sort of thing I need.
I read value=152 unit=kWh
